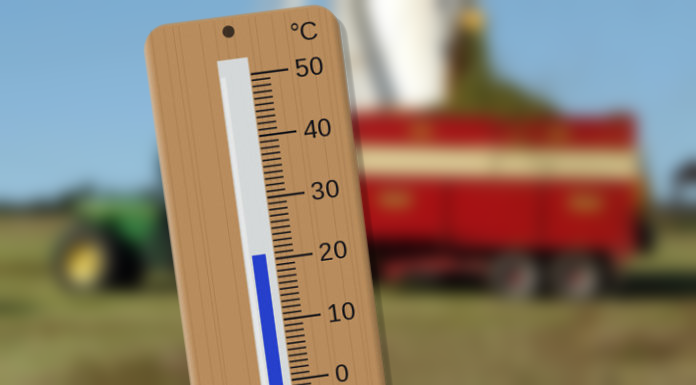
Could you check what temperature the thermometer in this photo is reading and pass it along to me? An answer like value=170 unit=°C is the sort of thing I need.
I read value=21 unit=°C
